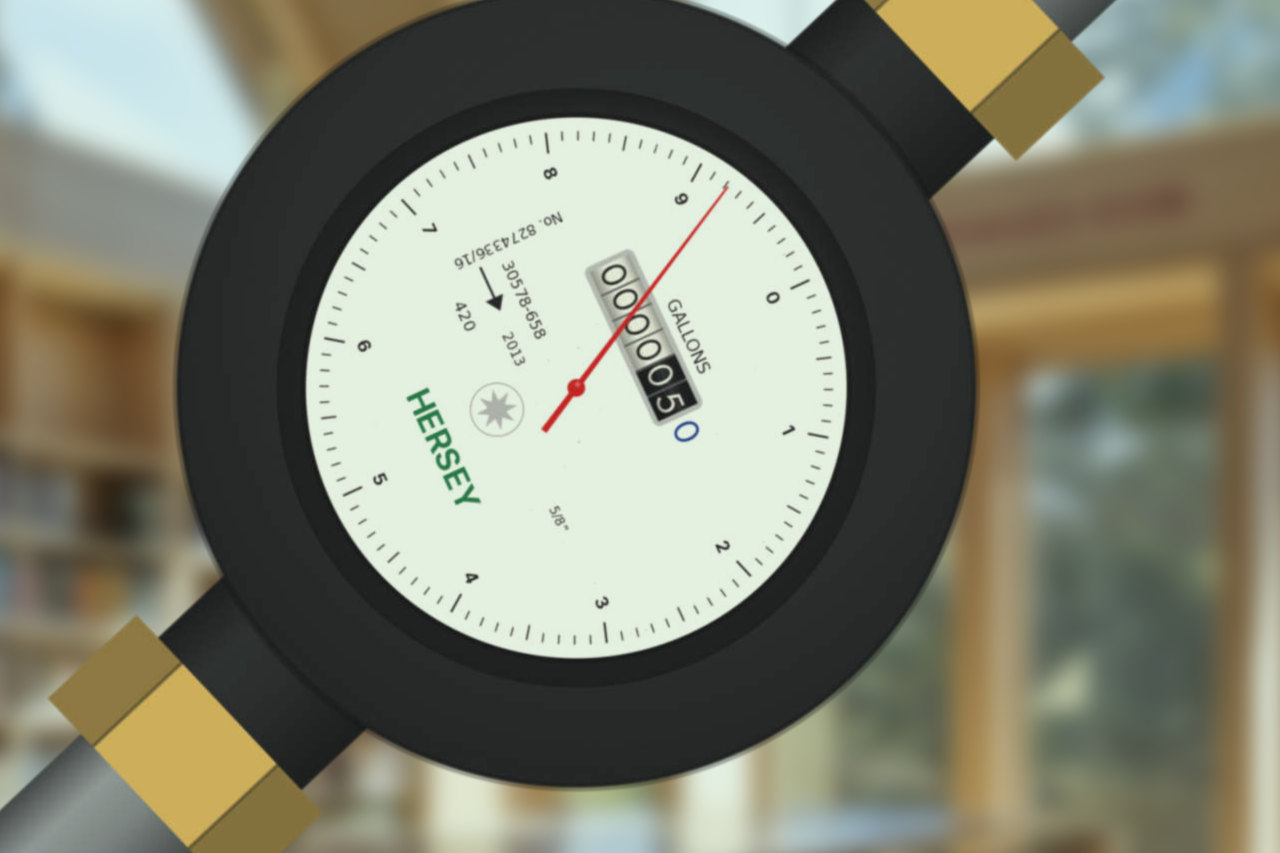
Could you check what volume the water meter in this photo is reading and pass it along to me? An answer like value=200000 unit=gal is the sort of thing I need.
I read value=49.2 unit=gal
